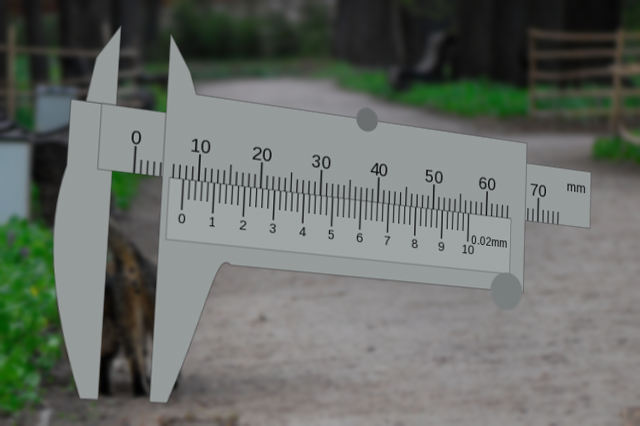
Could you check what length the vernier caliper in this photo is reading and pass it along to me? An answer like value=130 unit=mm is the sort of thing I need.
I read value=7.6 unit=mm
